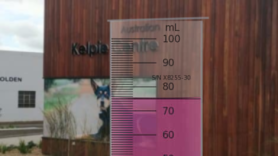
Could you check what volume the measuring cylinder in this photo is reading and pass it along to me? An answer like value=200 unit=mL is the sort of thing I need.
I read value=75 unit=mL
